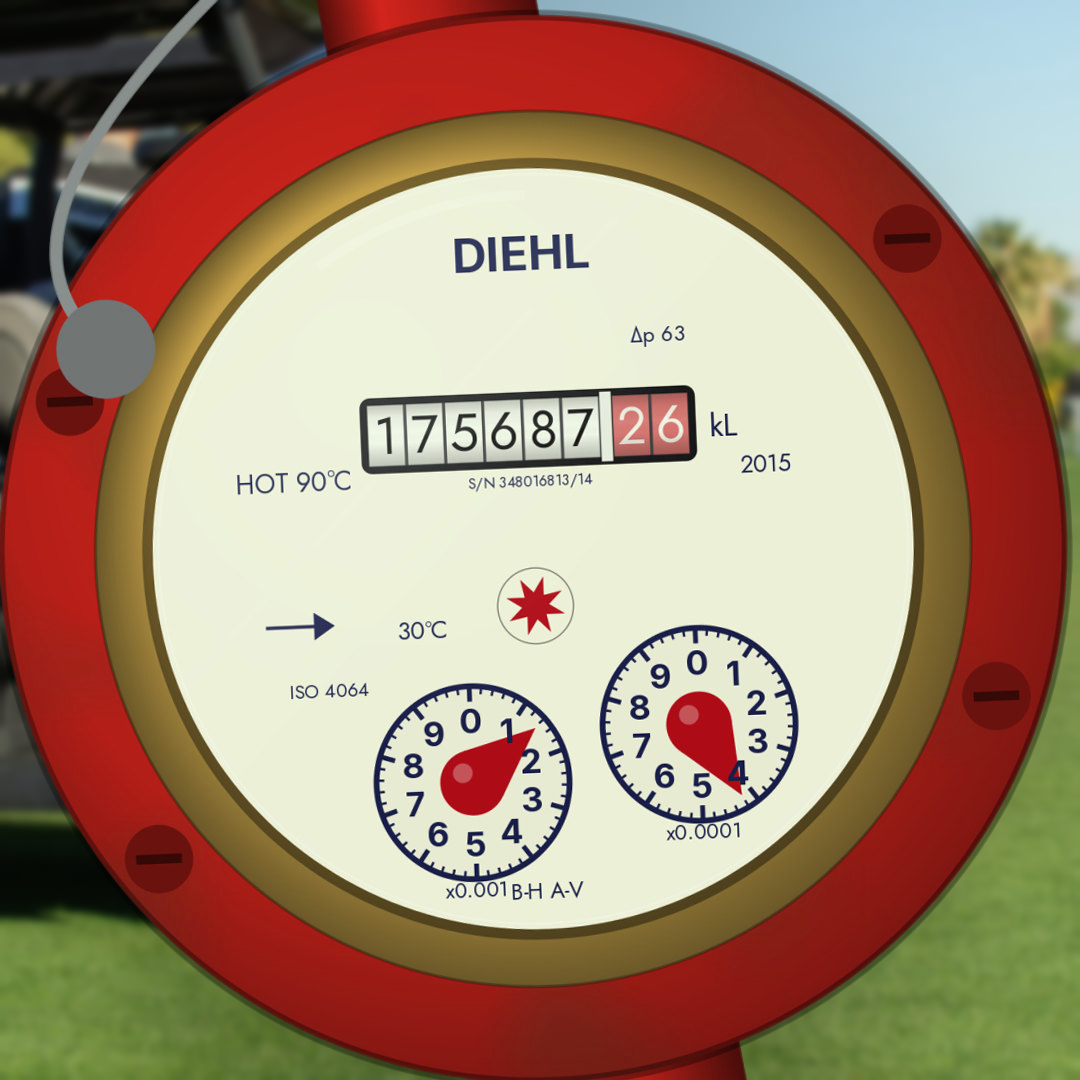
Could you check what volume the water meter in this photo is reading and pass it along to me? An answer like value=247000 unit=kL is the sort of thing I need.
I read value=175687.2614 unit=kL
